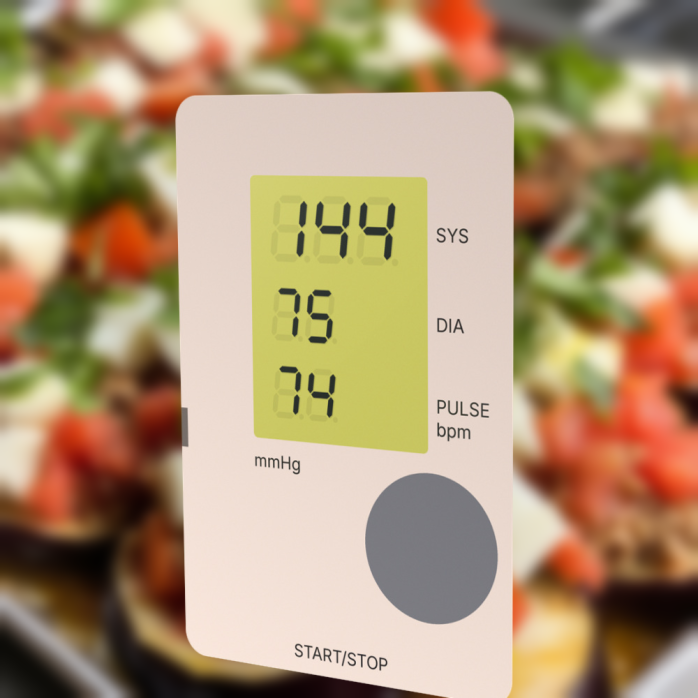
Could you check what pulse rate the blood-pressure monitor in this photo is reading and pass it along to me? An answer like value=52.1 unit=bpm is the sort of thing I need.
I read value=74 unit=bpm
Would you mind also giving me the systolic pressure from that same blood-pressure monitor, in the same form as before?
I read value=144 unit=mmHg
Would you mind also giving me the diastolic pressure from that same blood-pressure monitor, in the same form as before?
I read value=75 unit=mmHg
